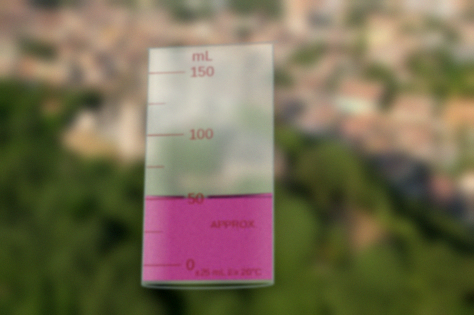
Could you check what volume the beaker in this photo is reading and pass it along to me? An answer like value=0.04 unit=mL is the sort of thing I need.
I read value=50 unit=mL
